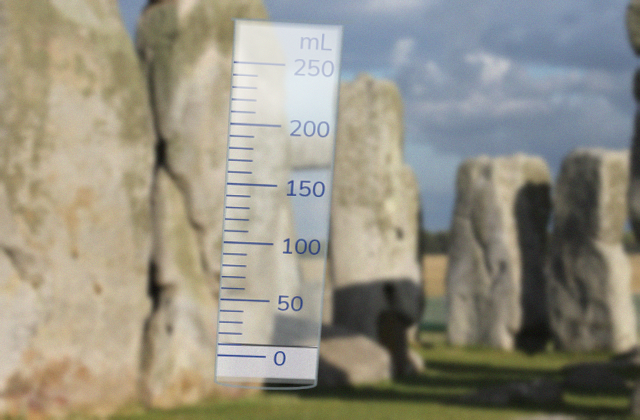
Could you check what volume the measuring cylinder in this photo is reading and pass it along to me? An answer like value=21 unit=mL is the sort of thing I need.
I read value=10 unit=mL
